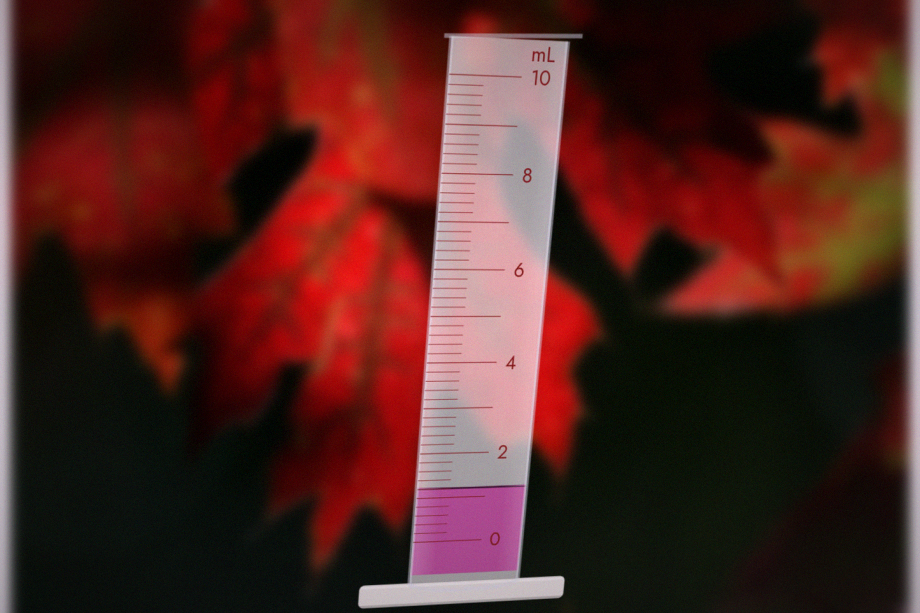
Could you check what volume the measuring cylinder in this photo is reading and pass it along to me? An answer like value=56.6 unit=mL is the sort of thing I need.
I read value=1.2 unit=mL
